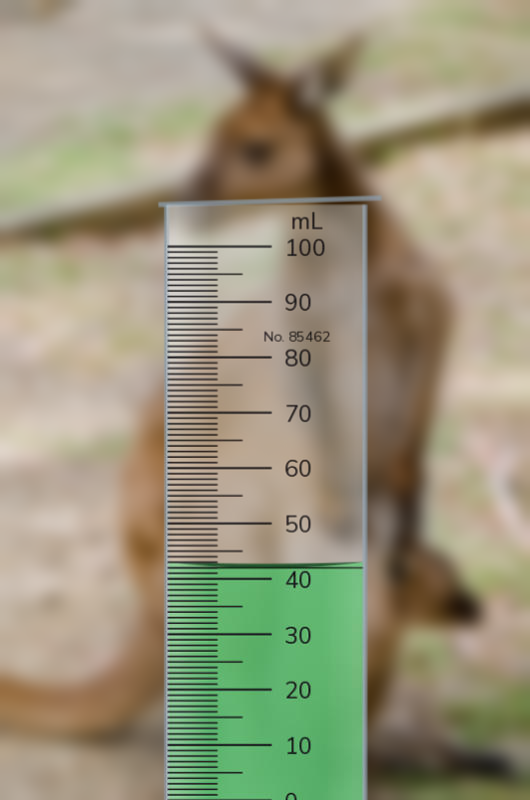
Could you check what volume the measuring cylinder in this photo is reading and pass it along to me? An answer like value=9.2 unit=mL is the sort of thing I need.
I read value=42 unit=mL
